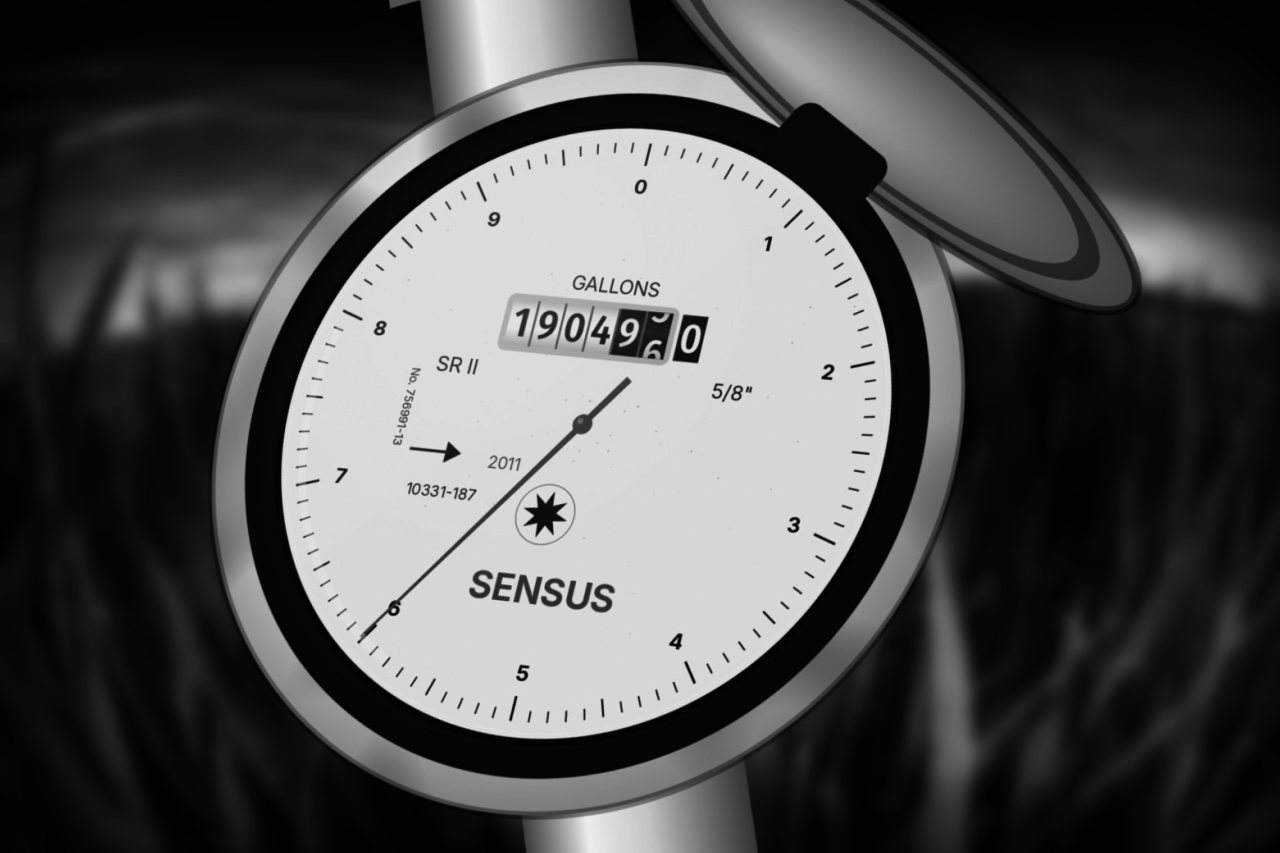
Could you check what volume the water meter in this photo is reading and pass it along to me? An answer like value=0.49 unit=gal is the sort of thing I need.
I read value=1904956.0 unit=gal
